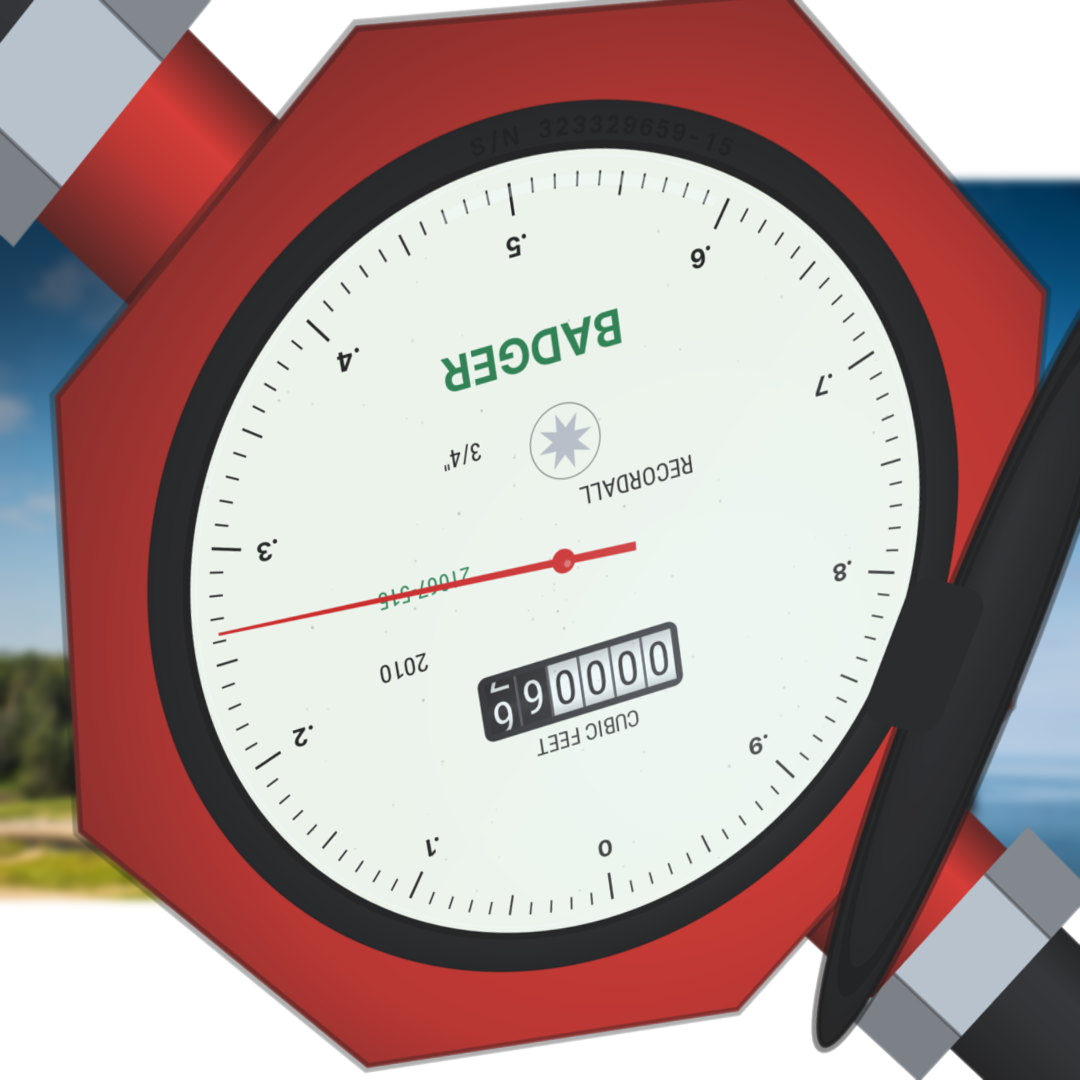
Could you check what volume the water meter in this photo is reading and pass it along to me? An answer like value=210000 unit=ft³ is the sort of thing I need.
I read value=66.26 unit=ft³
